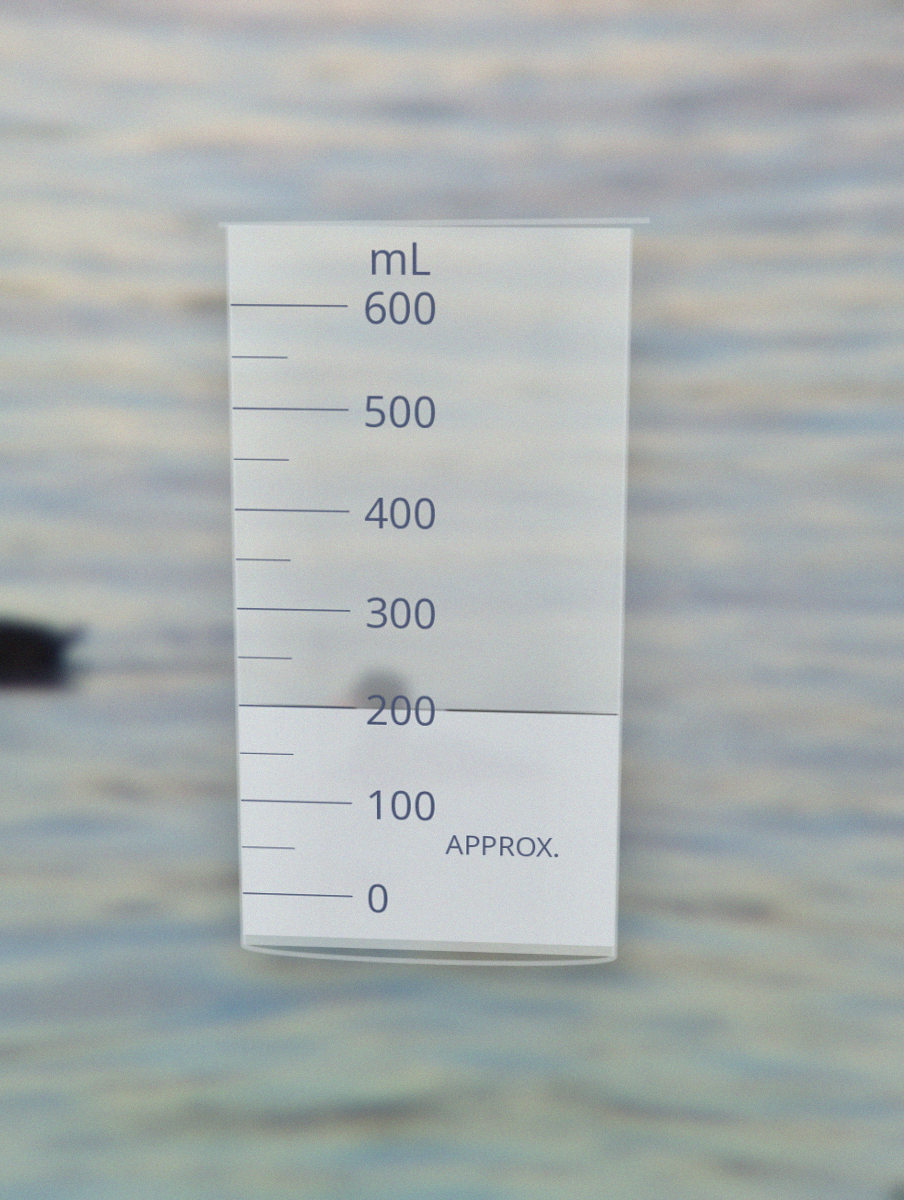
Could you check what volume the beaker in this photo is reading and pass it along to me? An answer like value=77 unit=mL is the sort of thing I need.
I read value=200 unit=mL
